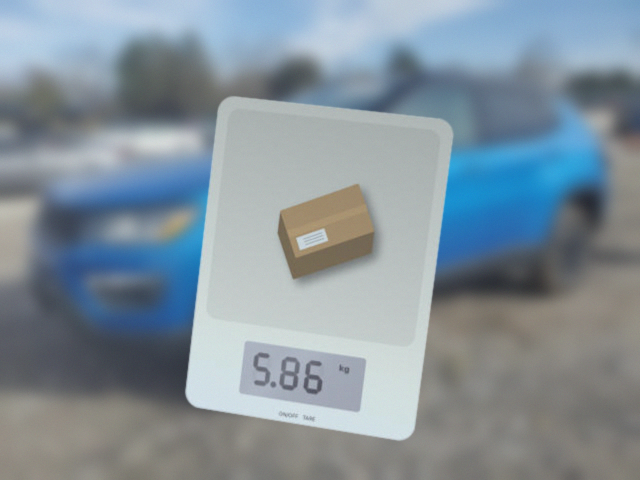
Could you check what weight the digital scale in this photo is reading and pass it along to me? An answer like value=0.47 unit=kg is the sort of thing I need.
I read value=5.86 unit=kg
